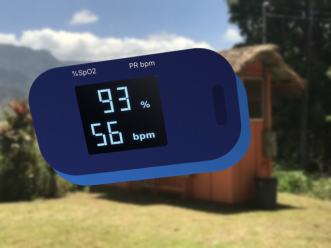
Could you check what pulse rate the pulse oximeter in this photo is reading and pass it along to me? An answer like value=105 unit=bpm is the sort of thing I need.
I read value=56 unit=bpm
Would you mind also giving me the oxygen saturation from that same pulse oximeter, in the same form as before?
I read value=93 unit=%
